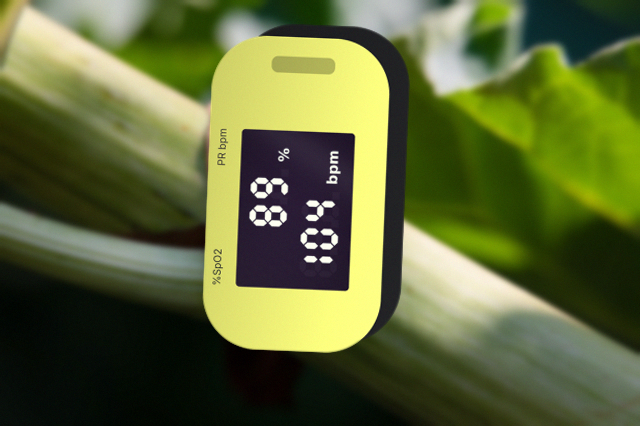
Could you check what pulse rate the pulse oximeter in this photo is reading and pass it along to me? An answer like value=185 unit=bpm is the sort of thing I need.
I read value=104 unit=bpm
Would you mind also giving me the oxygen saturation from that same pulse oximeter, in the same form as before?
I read value=89 unit=%
